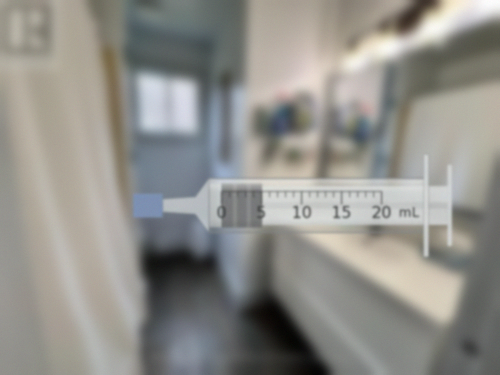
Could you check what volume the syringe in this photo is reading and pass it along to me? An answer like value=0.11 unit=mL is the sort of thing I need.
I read value=0 unit=mL
